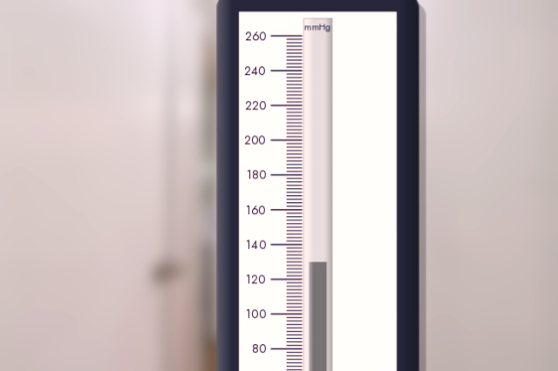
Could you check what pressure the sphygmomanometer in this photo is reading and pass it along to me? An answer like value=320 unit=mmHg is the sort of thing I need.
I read value=130 unit=mmHg
